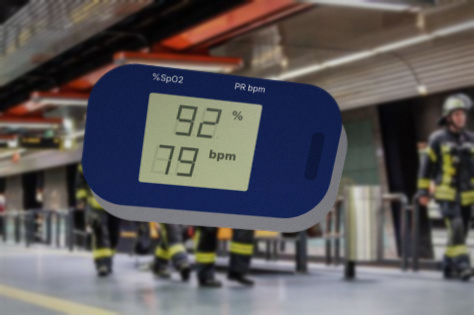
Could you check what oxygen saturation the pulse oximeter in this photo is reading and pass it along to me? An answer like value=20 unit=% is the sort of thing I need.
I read value=92 unit=%
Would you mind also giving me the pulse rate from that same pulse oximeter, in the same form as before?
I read value=79 unit=bpm
